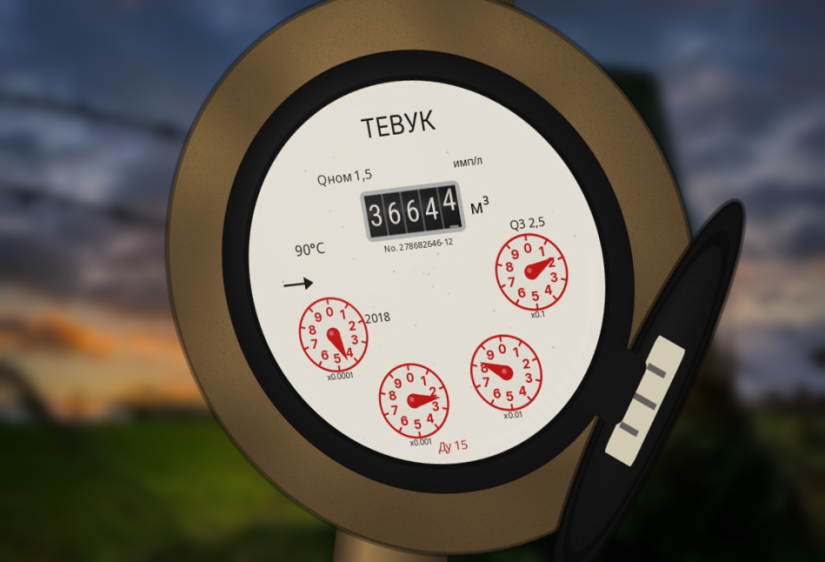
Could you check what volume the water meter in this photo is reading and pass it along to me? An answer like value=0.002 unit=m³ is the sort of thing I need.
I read value=36644.1824 unit=m³
